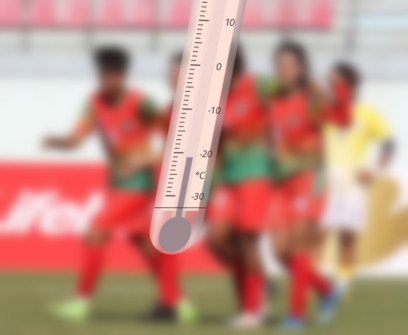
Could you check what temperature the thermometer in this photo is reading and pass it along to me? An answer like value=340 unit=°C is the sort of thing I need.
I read value=-21 unit=°C
